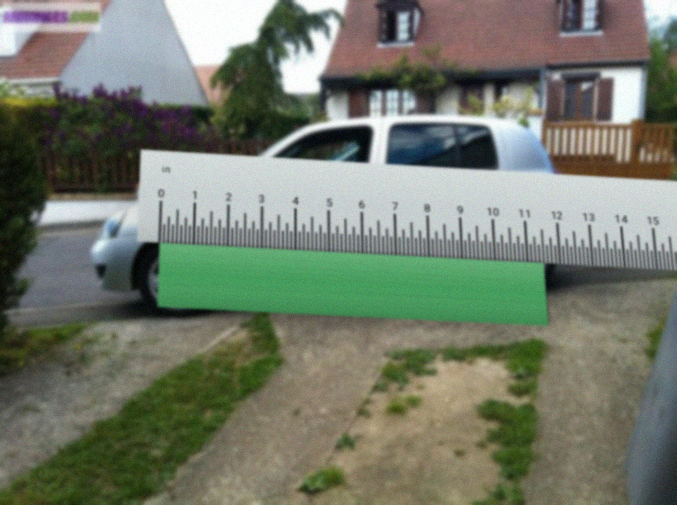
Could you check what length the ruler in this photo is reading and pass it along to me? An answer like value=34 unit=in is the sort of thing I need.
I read value=11.5 unit=in
